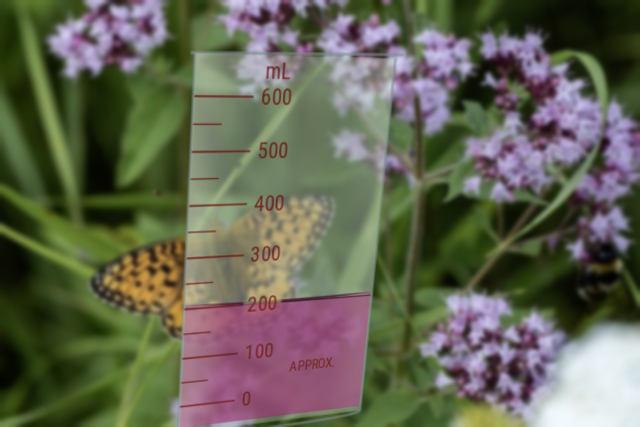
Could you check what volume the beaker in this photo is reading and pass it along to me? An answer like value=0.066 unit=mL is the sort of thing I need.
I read value=200 unit=mL
